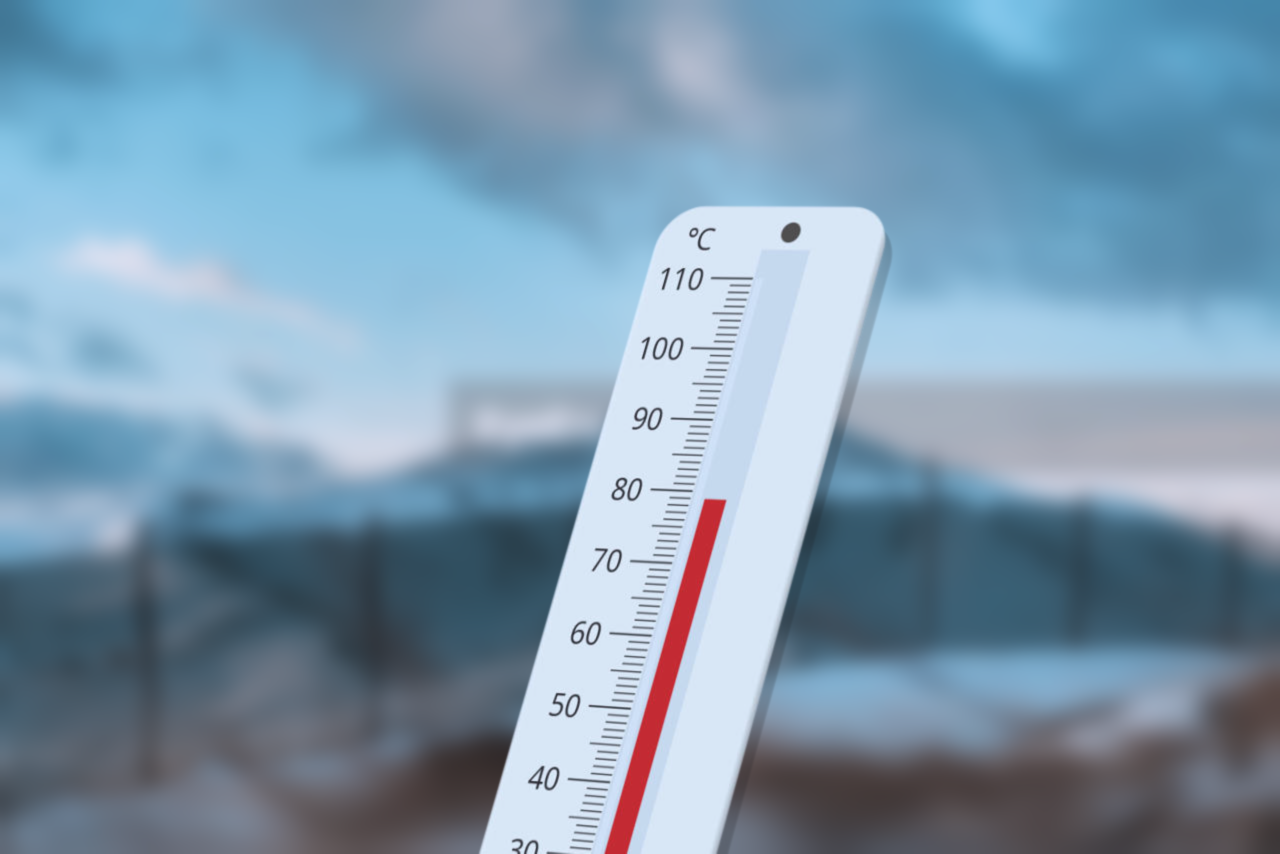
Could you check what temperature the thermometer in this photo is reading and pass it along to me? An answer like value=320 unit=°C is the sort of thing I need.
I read value=79 unit=°C
